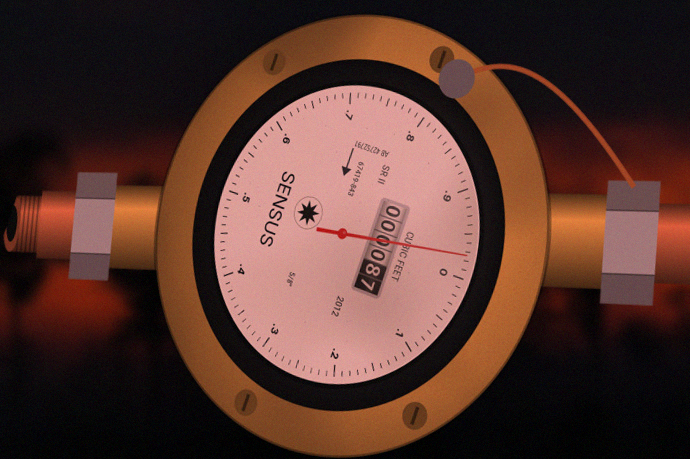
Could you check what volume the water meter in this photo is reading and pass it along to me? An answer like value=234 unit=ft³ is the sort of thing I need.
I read value=86.97 unit=ft³
